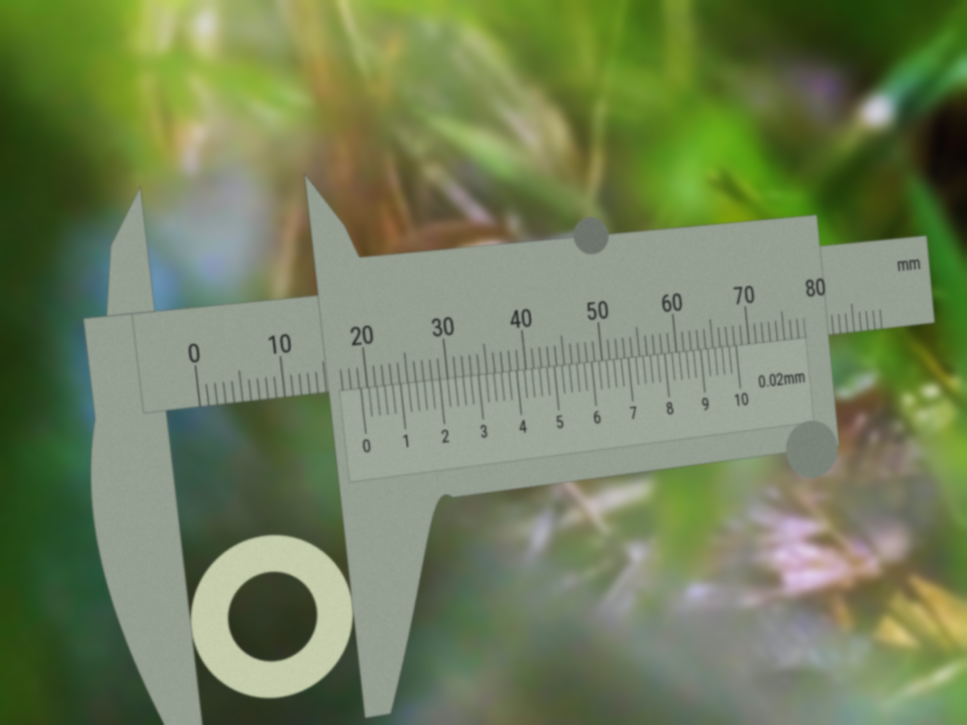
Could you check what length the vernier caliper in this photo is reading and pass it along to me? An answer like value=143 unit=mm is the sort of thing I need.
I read value=19.2 unit=mm
